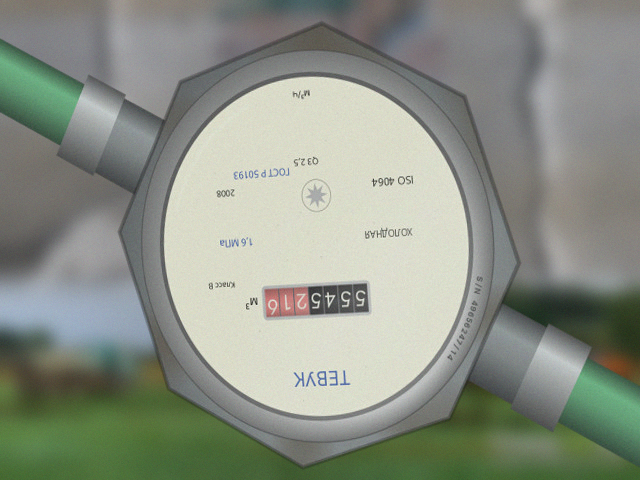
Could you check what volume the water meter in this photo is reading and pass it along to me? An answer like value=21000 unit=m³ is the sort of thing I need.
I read value=5545.216 unit=m³
